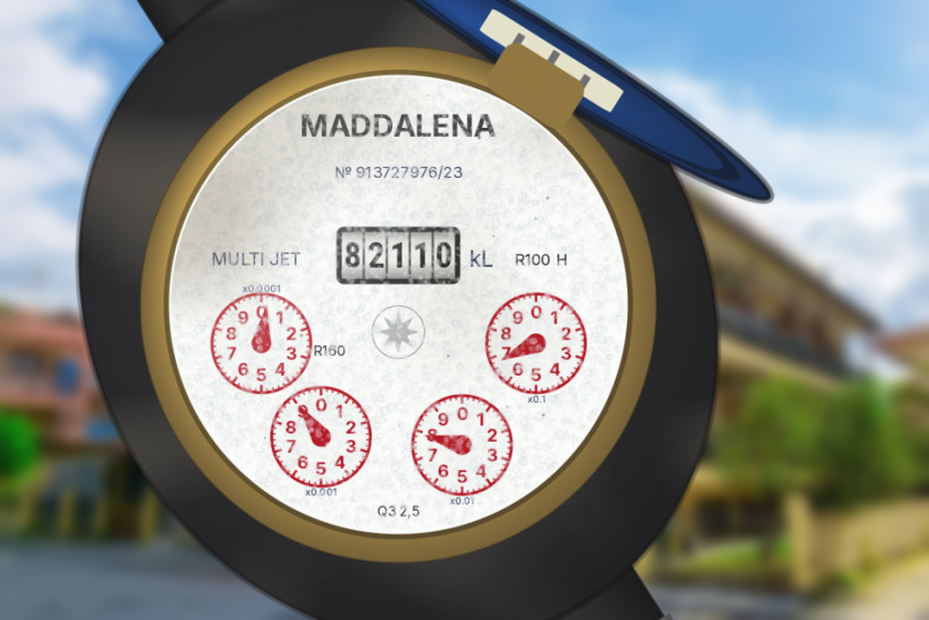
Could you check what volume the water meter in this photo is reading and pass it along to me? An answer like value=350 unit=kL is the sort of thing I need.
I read value=82110.6790 unit=kL
